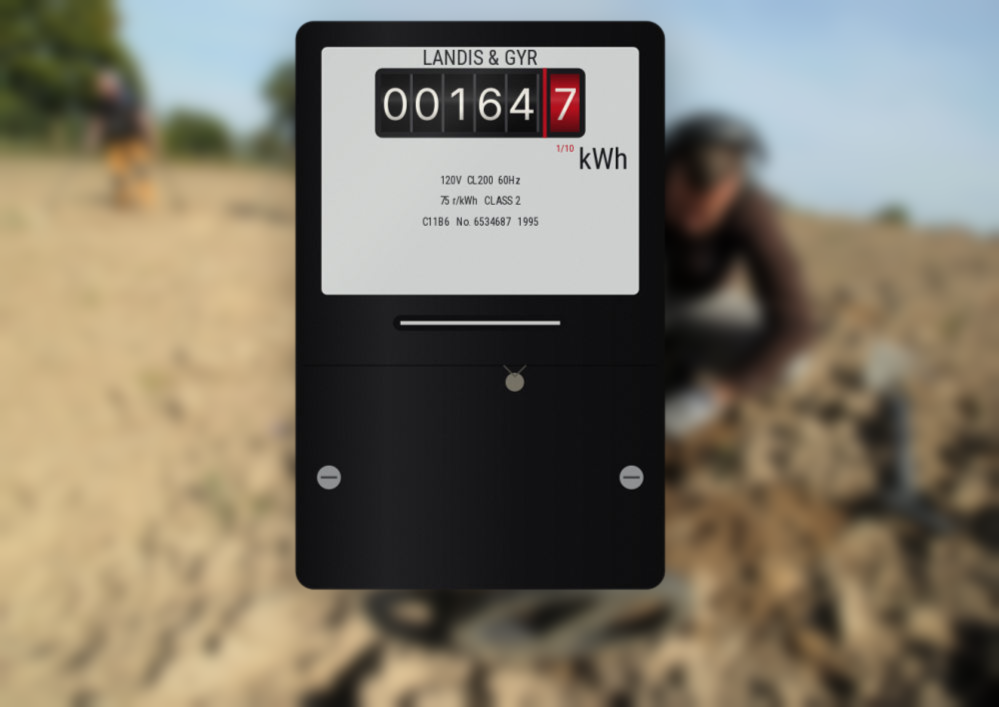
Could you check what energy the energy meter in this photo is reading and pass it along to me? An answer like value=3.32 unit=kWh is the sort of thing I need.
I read value=164.7 unit=kWh
